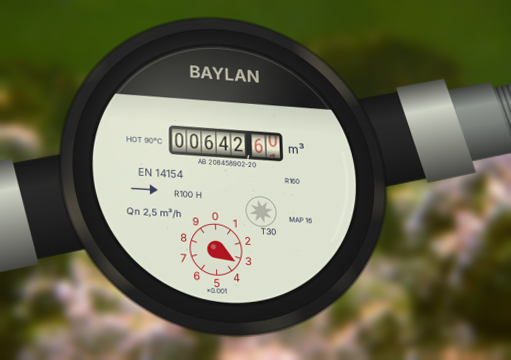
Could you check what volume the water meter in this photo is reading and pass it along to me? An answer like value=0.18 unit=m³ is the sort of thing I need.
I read value=642.603 unit=m³
